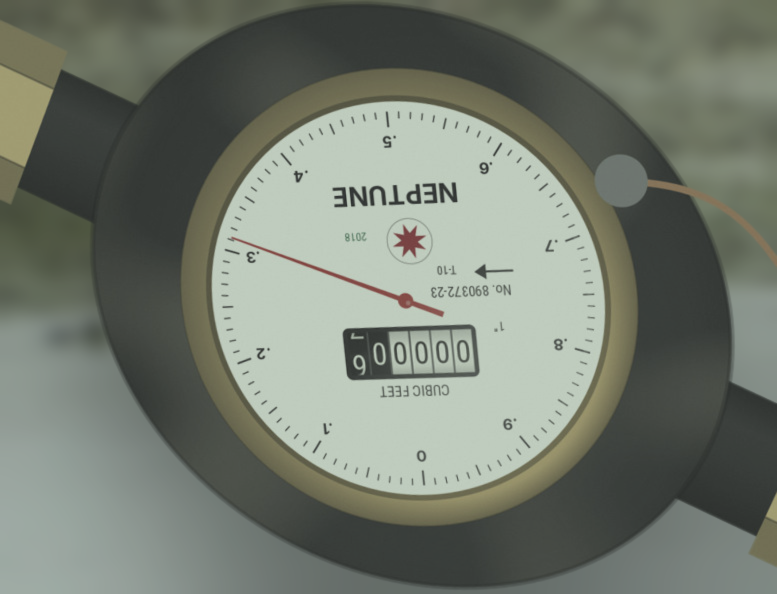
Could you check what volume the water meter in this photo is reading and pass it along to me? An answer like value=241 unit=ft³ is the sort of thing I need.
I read value=6.31 unit=ft³
